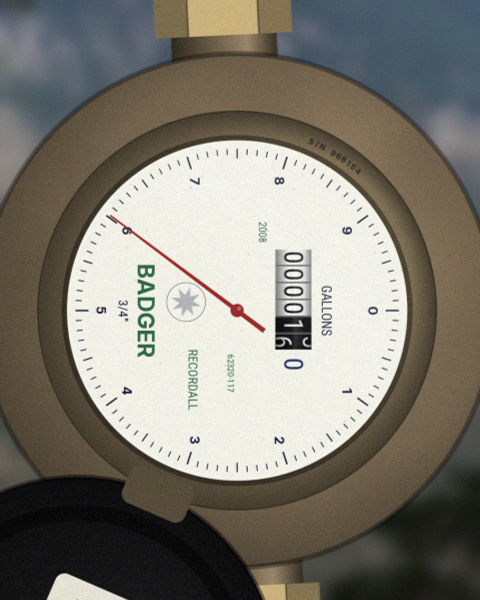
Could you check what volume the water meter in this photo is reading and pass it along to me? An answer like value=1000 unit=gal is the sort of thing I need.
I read value=156.0 unit=gal
